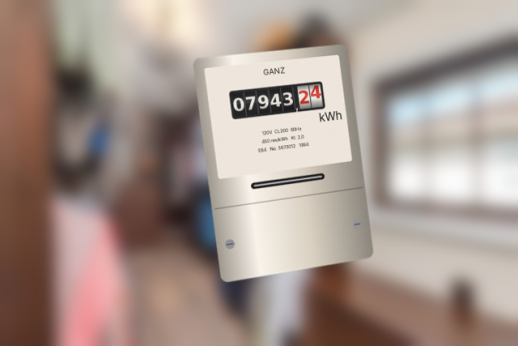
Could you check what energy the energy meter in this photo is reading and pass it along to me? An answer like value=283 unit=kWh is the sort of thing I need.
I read value=7943.24 unit=kWh
